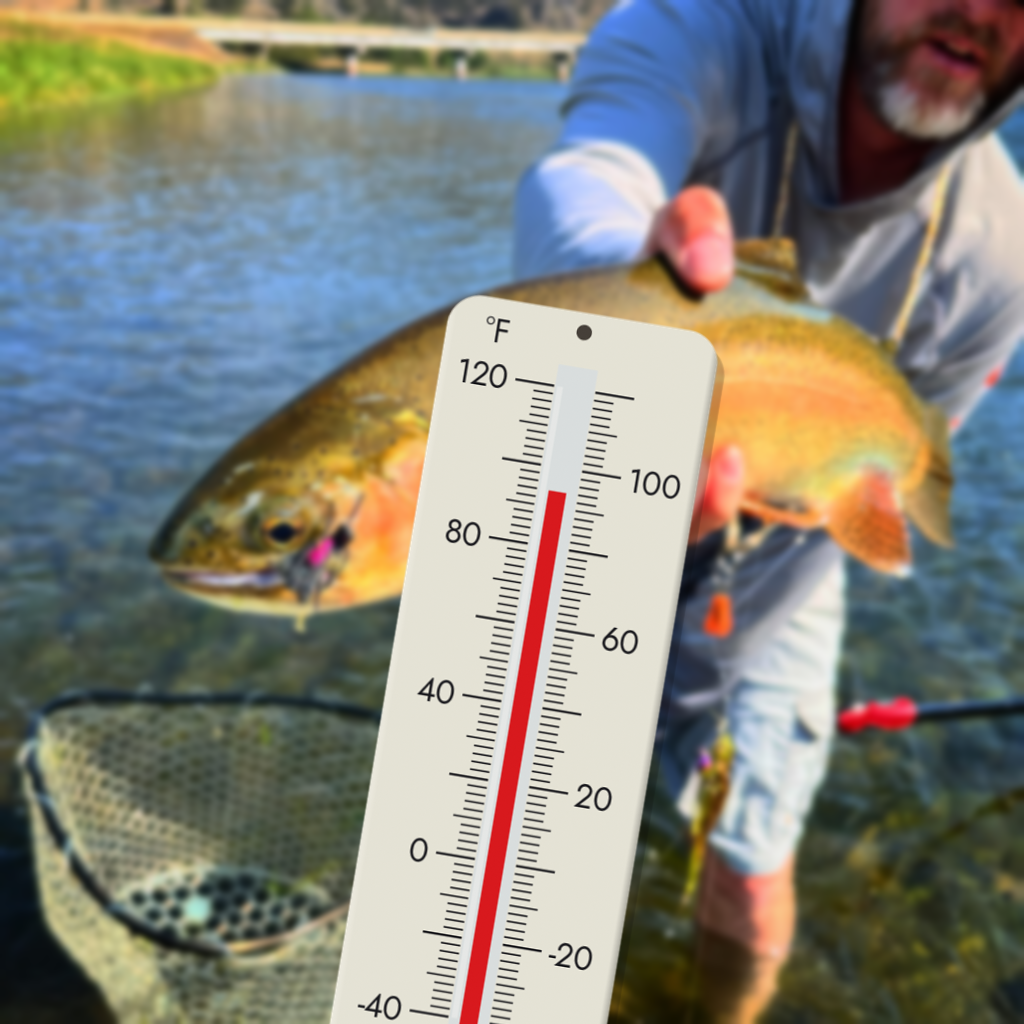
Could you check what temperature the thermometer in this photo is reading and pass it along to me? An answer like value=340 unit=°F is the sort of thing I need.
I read value=94 unit=°F
